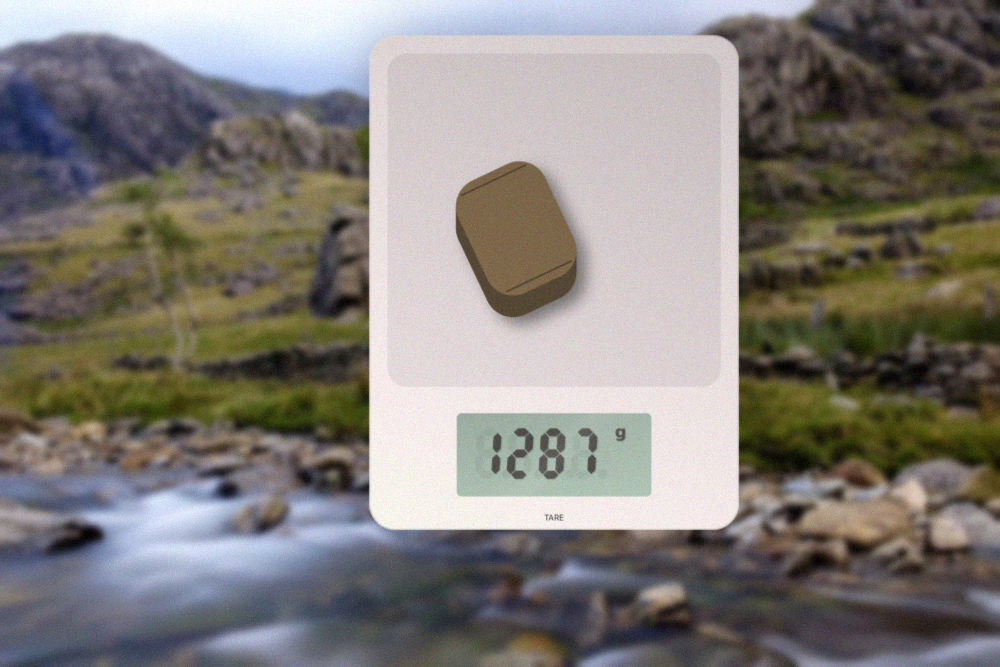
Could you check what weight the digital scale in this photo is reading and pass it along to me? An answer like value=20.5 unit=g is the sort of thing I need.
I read value=1287 unit=g
